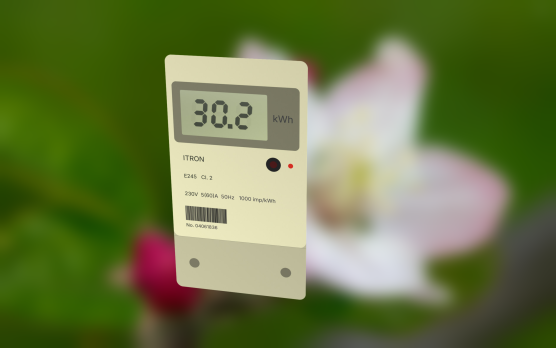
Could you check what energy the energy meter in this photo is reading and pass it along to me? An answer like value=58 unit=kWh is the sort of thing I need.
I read value=30.2 unit=kWh
